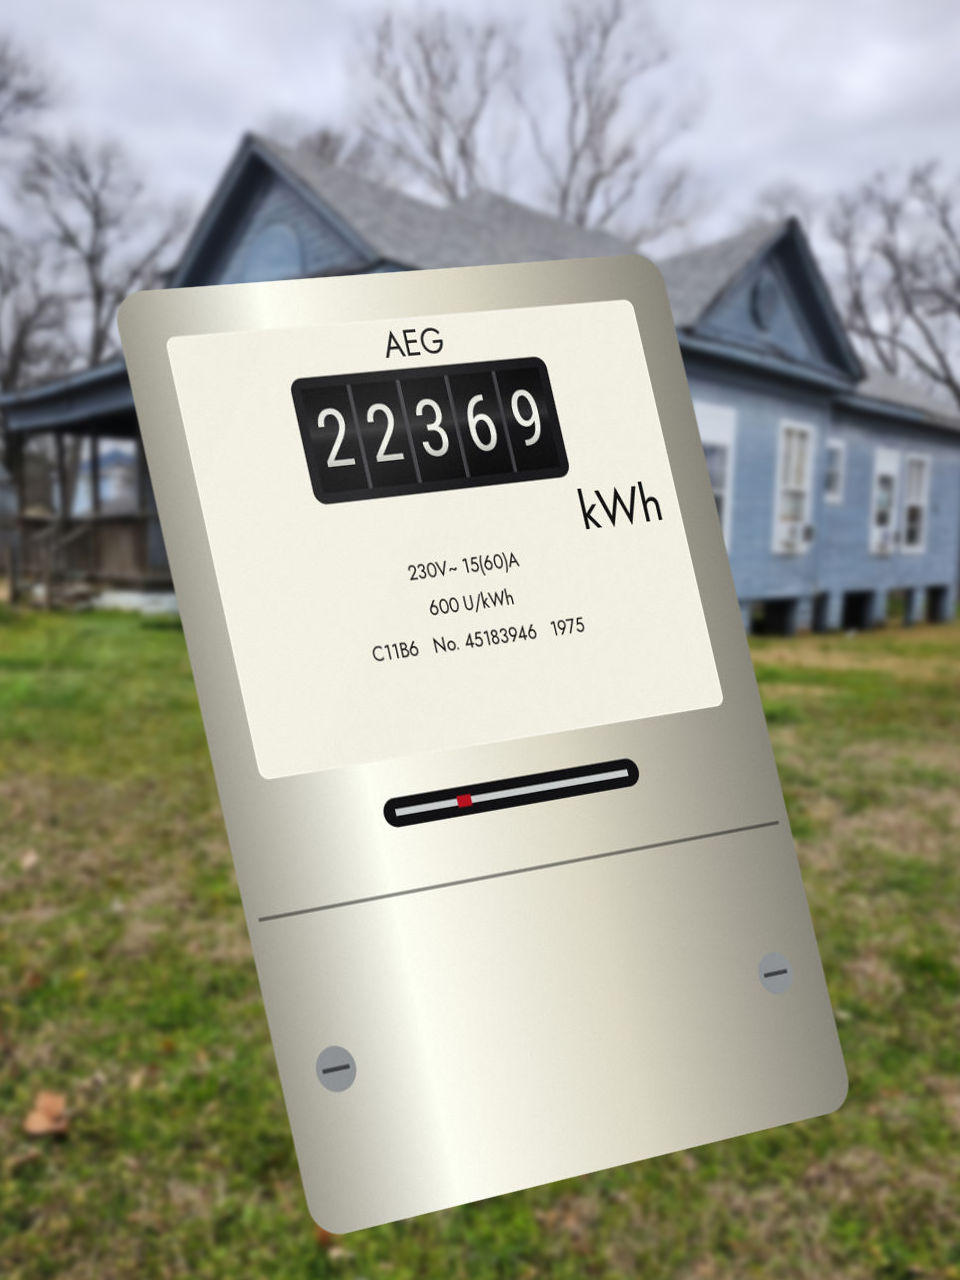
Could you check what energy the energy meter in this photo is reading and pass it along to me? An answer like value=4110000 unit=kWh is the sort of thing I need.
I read value=22369 unit=kWh
